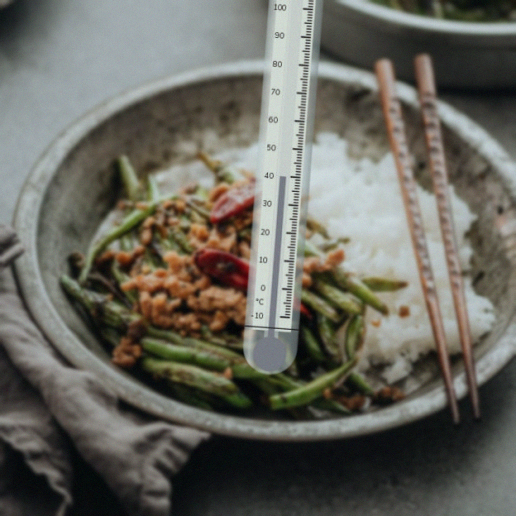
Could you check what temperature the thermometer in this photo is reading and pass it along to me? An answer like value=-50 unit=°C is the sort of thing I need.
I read value=40 unit=°C
